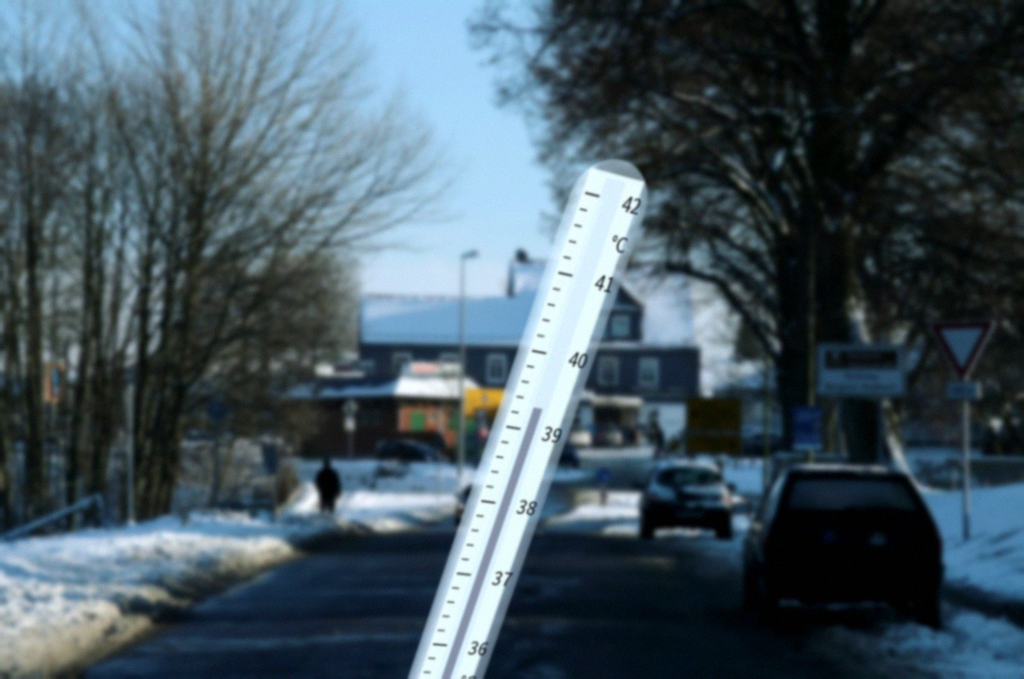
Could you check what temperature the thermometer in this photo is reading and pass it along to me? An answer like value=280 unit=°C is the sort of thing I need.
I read value=39.3 unit=°C
